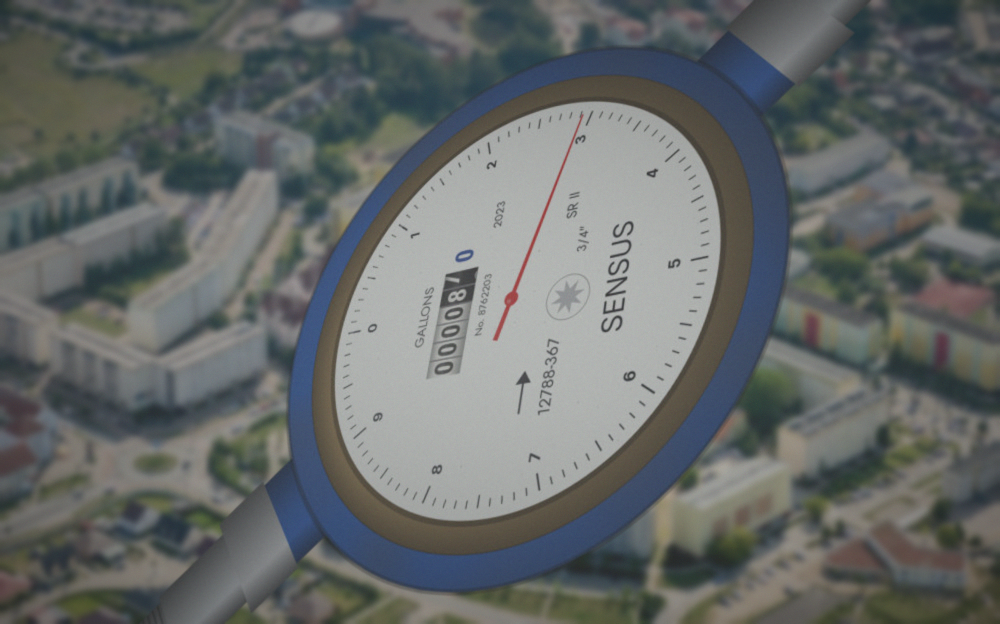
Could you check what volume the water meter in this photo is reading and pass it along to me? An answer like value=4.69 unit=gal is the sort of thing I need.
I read value=872.9 unit=gal
